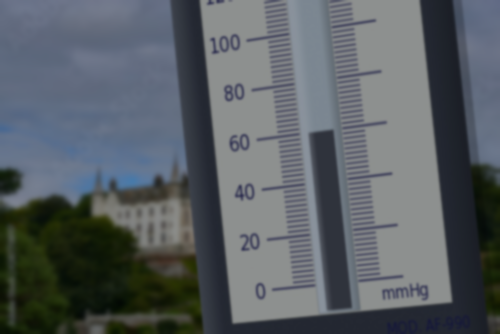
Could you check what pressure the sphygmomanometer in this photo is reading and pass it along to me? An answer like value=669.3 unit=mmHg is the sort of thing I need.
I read value=60 unit=mmHg
